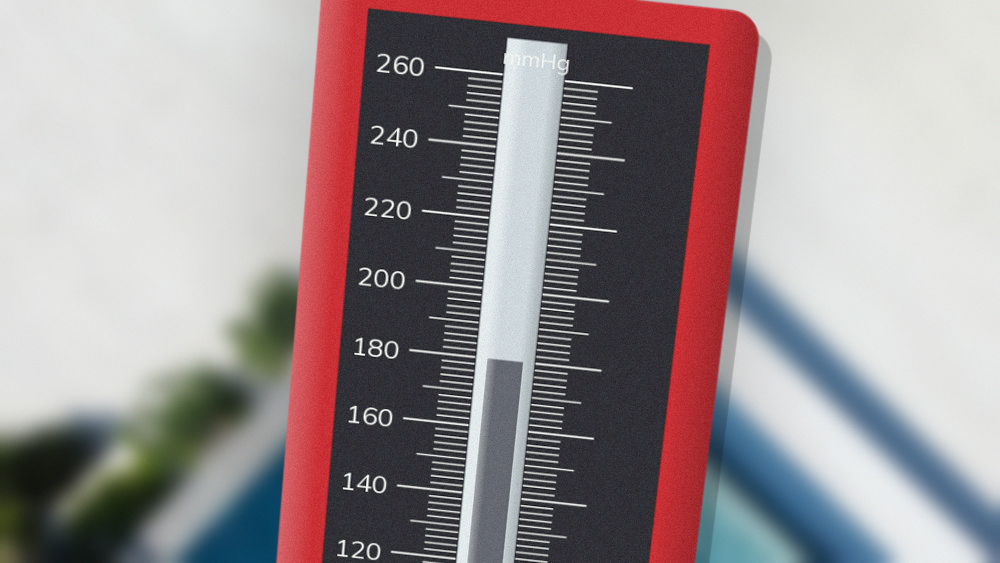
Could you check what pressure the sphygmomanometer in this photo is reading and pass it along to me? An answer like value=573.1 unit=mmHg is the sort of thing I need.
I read value=180 unit=mmHg
